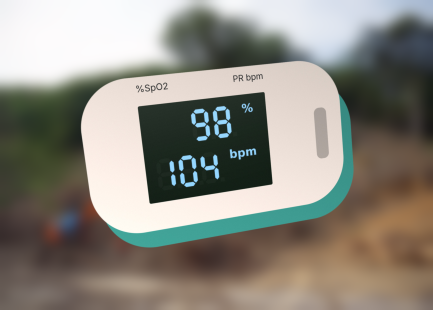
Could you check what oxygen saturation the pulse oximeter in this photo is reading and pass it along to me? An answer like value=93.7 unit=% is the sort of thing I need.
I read value=98 unit=%
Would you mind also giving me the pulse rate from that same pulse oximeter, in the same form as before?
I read value=104 unit=bpm
